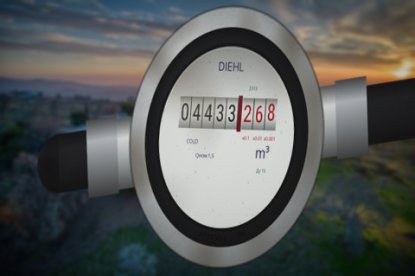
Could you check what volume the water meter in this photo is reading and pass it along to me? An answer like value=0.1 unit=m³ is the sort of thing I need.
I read value=4433.268 unit=m³
